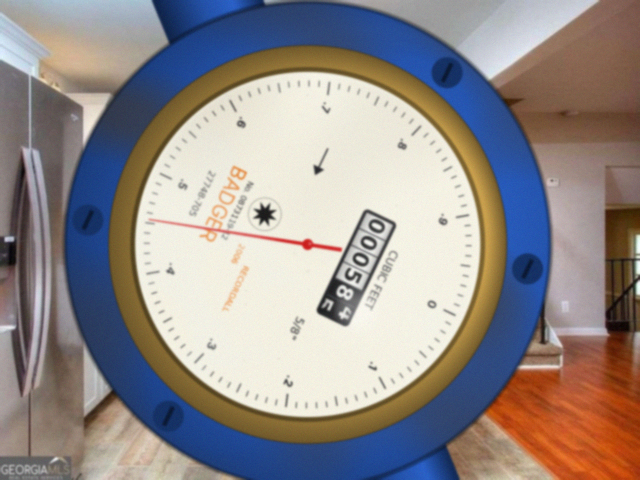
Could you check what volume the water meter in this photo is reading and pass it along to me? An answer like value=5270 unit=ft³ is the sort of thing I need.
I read value=584.45 unit=ft³
